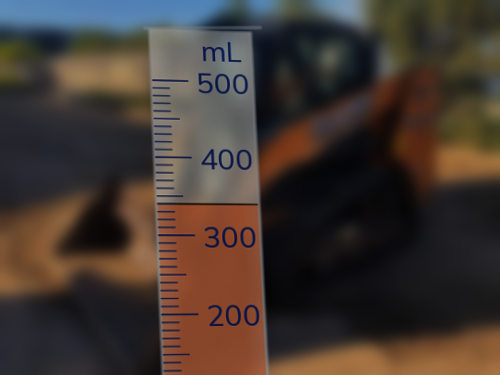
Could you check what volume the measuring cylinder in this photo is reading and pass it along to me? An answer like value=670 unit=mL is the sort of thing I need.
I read value=340 unit=mL
